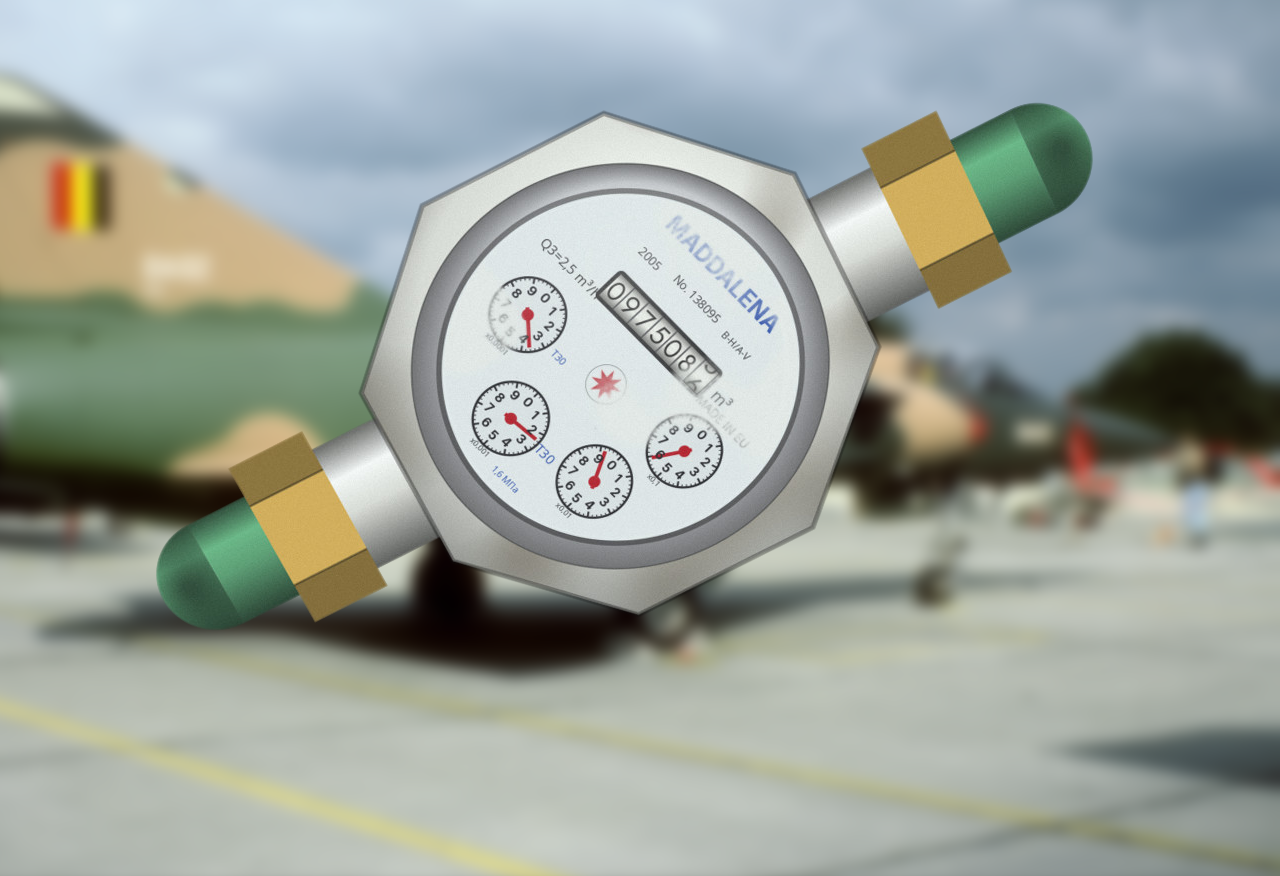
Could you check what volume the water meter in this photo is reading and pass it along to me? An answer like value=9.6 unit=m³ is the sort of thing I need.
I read value=975085.5923 unit=m³
